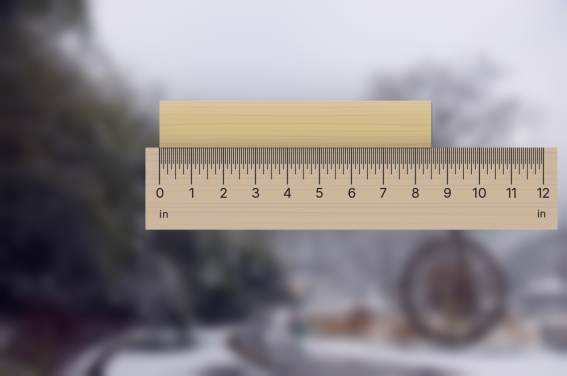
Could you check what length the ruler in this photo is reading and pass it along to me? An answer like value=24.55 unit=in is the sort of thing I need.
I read value=8.5 unit=in
